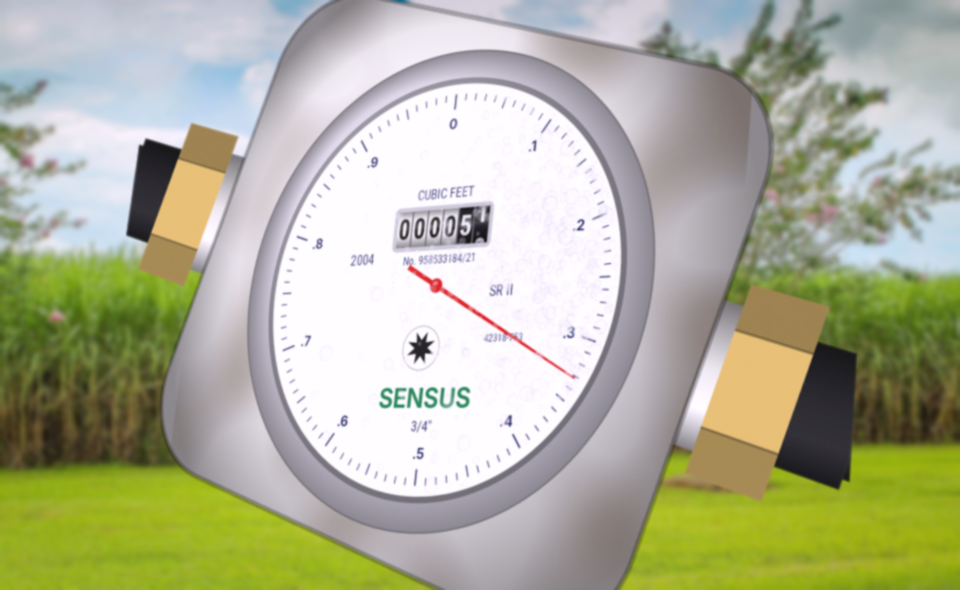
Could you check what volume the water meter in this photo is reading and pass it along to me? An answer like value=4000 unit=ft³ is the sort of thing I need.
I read value=51.33 unit=ft³
